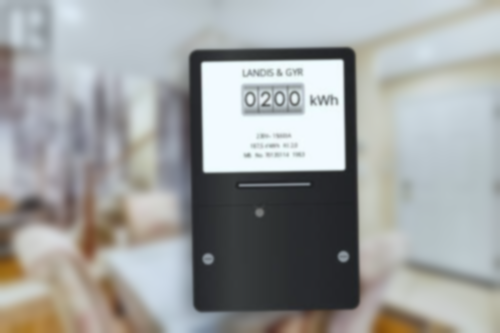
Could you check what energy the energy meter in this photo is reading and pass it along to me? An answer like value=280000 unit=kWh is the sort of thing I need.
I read value=200 unit=kWh
